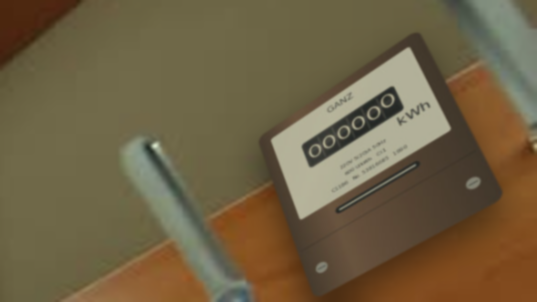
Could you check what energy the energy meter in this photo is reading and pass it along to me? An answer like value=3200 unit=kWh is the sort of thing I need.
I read value=0 unit=kWh
